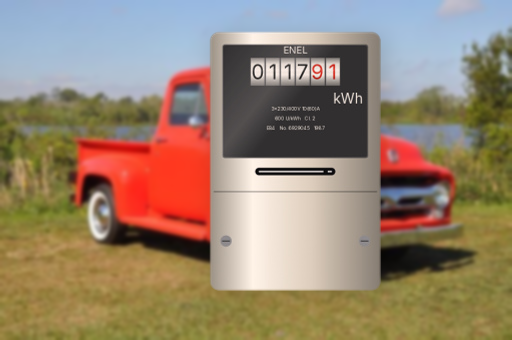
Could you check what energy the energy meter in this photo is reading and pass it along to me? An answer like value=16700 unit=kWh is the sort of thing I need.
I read value=117.91 unit=kWh
